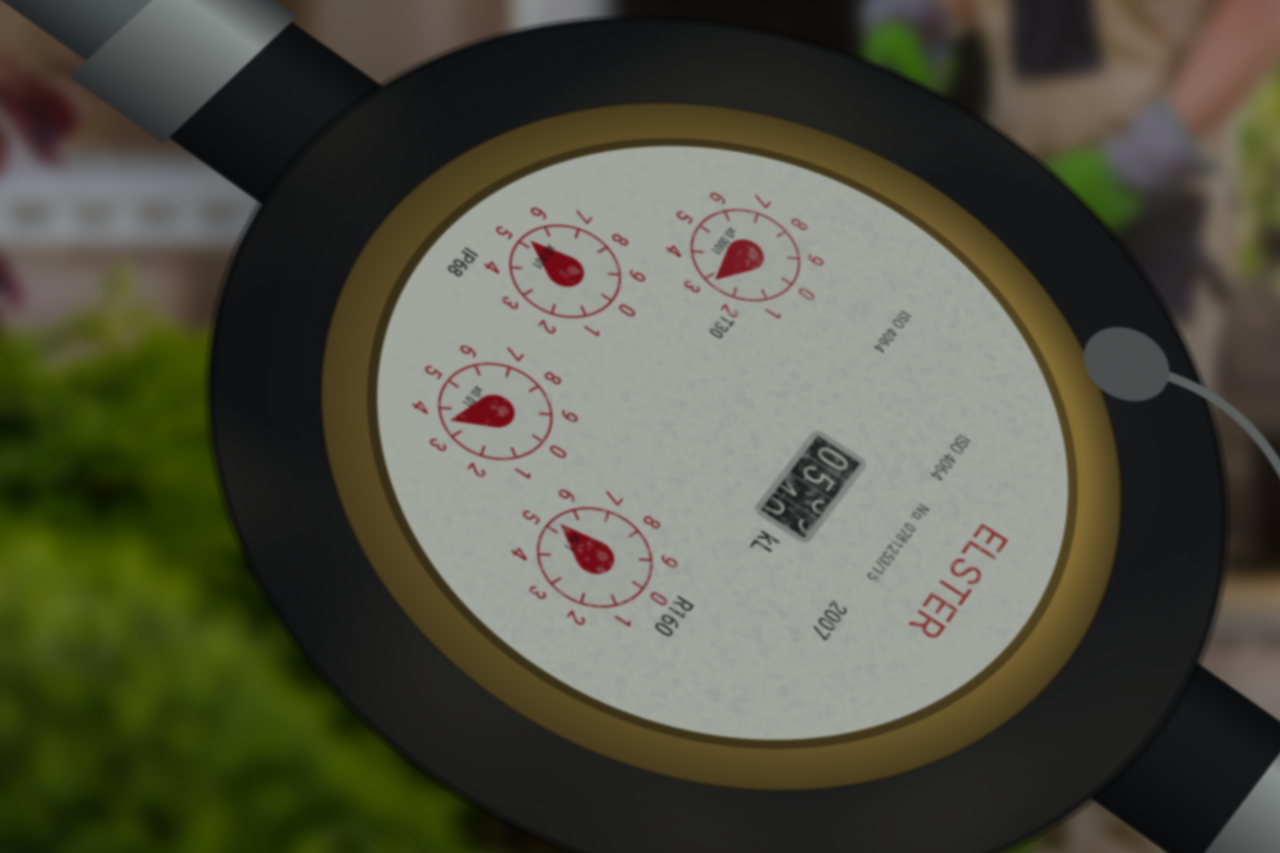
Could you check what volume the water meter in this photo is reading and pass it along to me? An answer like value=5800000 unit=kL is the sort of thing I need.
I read value=539.5352 unit=kL
